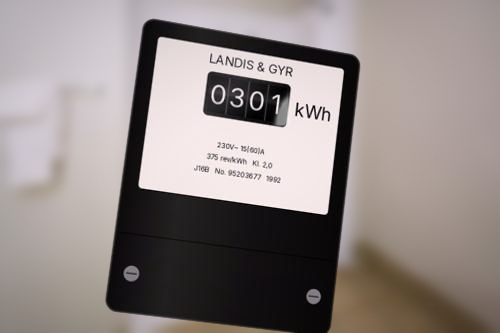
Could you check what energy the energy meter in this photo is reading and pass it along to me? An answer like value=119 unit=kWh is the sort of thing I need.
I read value=301 unit=kWh
